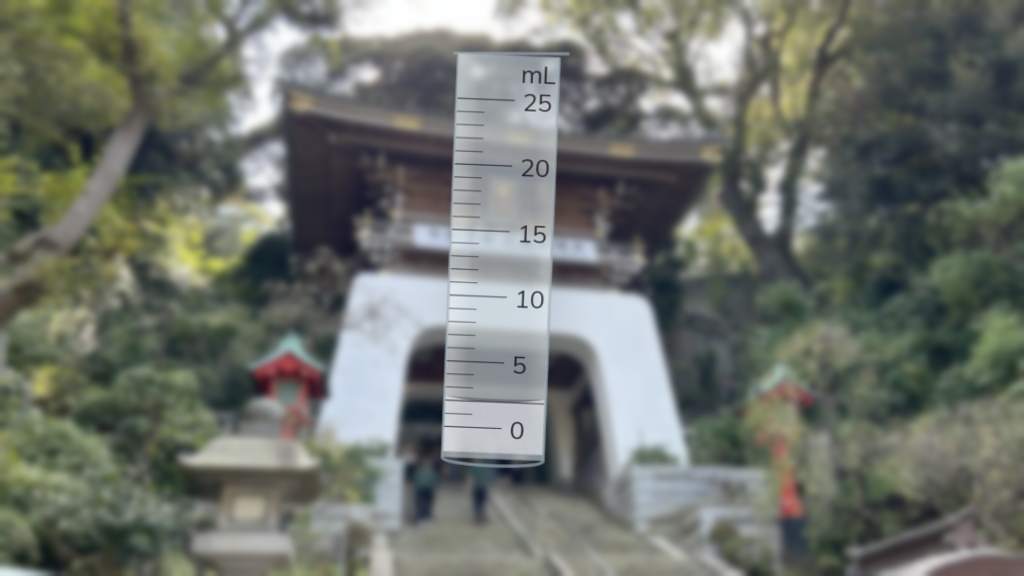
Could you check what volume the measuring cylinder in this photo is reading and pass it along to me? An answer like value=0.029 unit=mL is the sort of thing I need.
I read value=2 unit=mL
